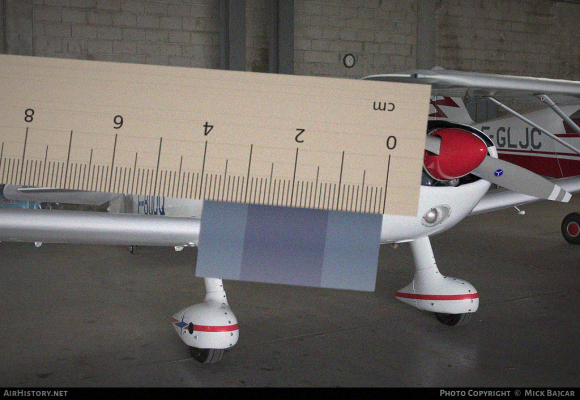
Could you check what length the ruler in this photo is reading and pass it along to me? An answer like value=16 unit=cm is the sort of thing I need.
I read value=3.9 unit=cm
